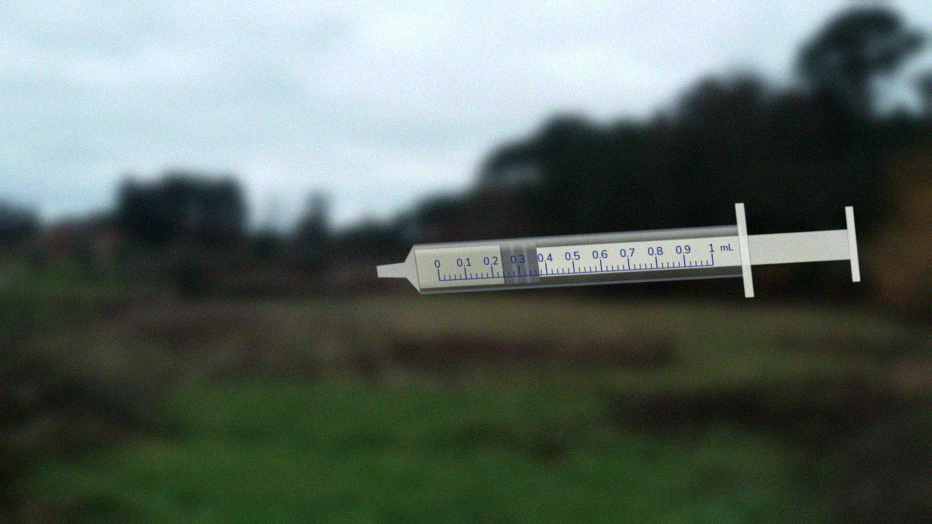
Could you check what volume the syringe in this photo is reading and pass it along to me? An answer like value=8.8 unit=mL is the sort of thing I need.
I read value=0.24 unit=mL
